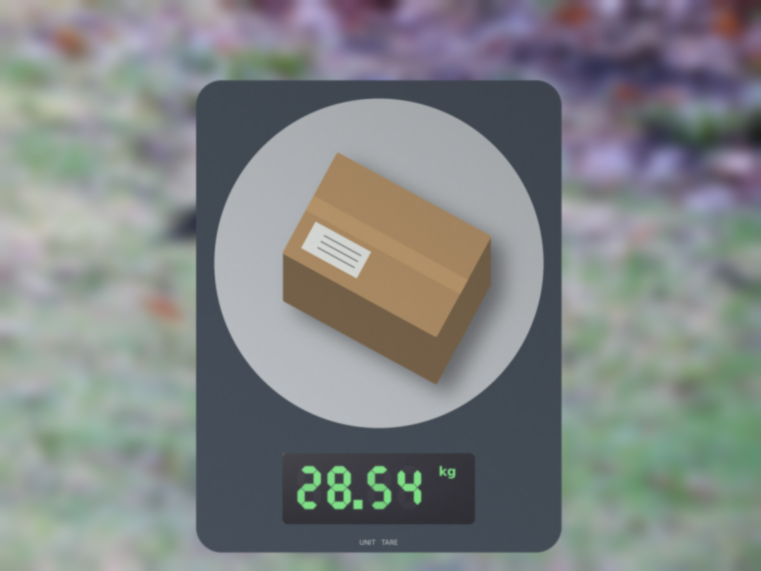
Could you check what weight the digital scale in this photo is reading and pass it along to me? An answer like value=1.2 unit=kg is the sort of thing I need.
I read value=28.54 unit=kg
